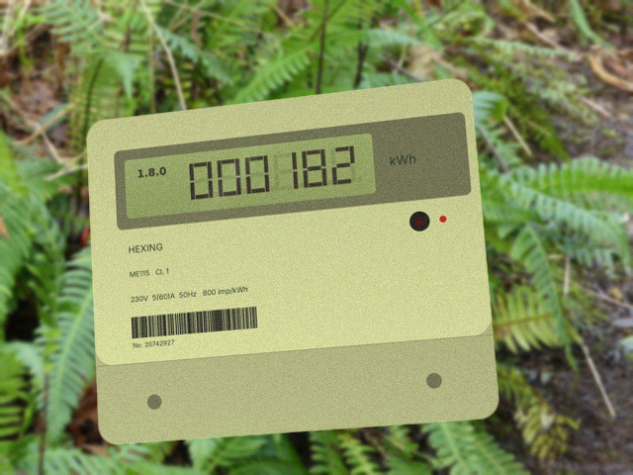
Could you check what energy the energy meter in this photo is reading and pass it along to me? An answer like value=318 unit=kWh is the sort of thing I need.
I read value=182 unit=kWh
